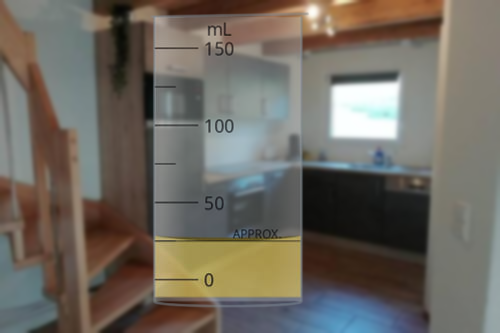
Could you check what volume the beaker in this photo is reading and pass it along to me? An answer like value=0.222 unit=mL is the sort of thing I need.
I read value=25 unit=mL
